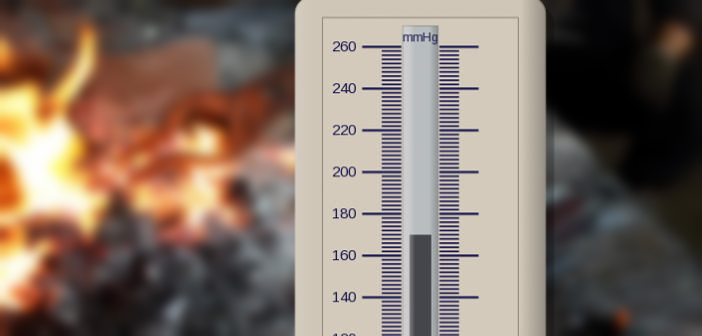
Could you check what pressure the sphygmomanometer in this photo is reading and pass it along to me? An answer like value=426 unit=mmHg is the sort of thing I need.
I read value=170 unit=mmHg
